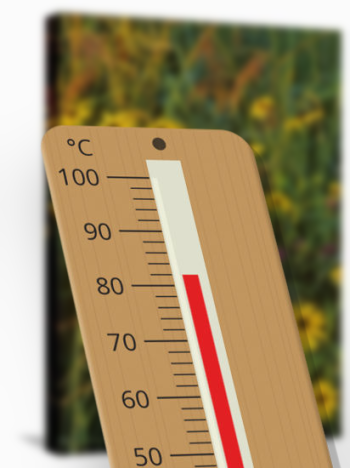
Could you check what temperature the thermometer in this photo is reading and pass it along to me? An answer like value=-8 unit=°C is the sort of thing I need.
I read value=82 unit=°C
